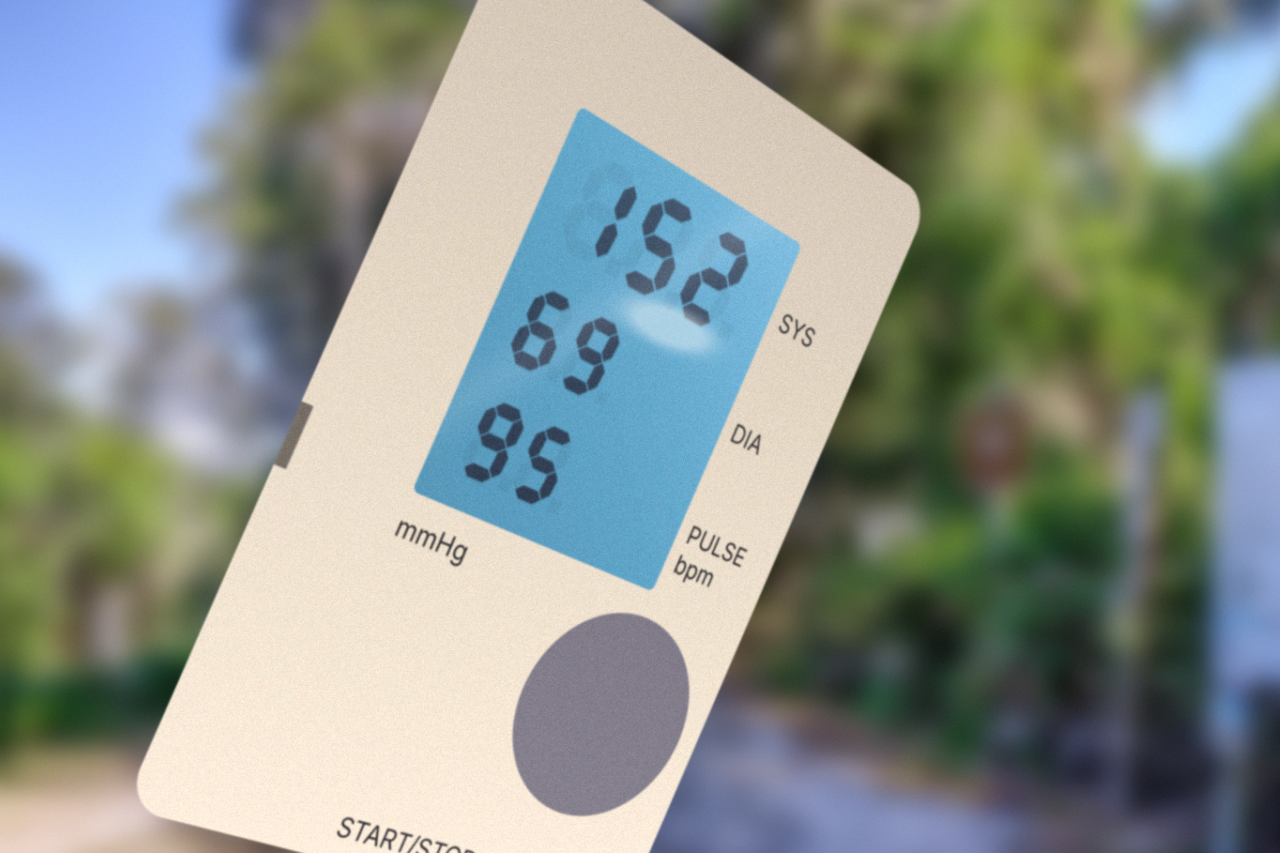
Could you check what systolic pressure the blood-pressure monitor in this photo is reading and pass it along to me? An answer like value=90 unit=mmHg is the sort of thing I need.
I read value=152 unit=mmHg
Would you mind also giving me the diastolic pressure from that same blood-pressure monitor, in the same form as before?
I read value=69 unit=mmHg
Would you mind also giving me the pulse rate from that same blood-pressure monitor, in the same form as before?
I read value=95 unit=bpm
